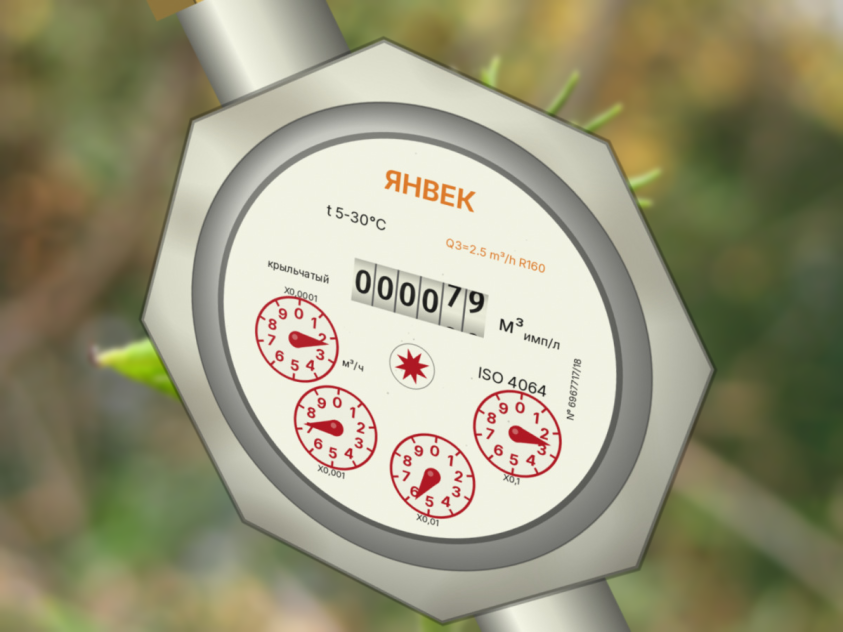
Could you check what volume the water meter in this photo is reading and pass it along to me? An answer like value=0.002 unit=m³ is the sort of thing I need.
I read value=79.2572 unit=m³
